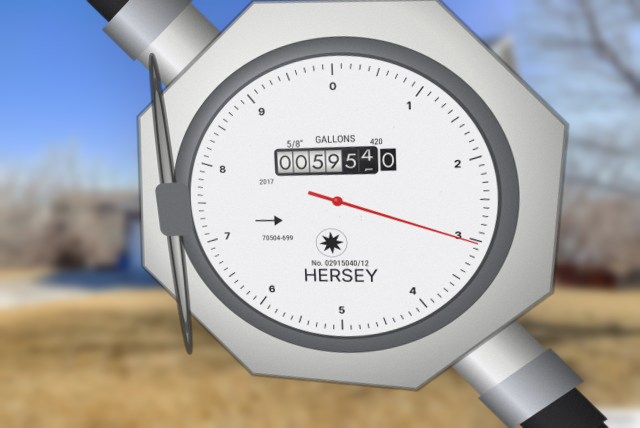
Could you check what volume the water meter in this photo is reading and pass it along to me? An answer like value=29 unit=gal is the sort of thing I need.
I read value=59543.0 unit=gal
